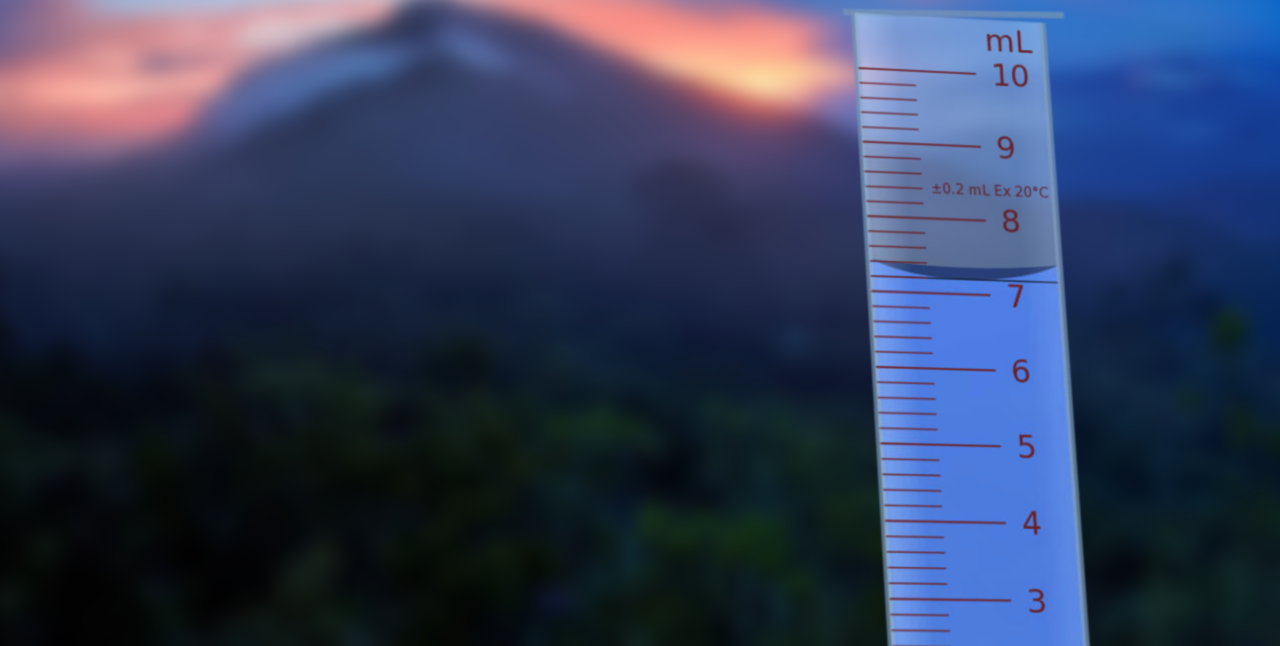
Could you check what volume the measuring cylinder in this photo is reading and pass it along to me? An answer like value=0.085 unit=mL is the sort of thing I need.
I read value=7.2 unit=mL
